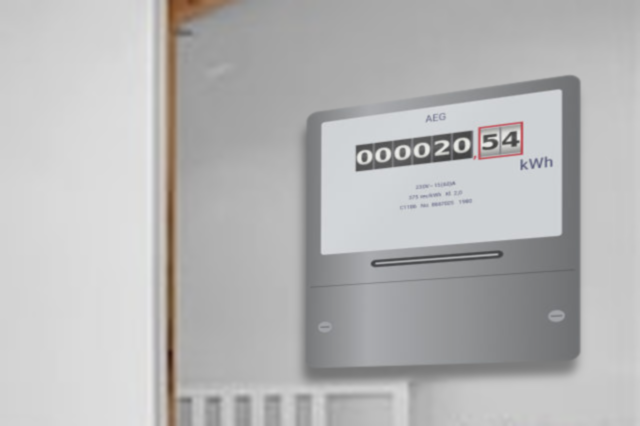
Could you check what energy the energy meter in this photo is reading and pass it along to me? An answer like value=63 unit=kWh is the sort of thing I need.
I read value=20.54 unit=kWh
